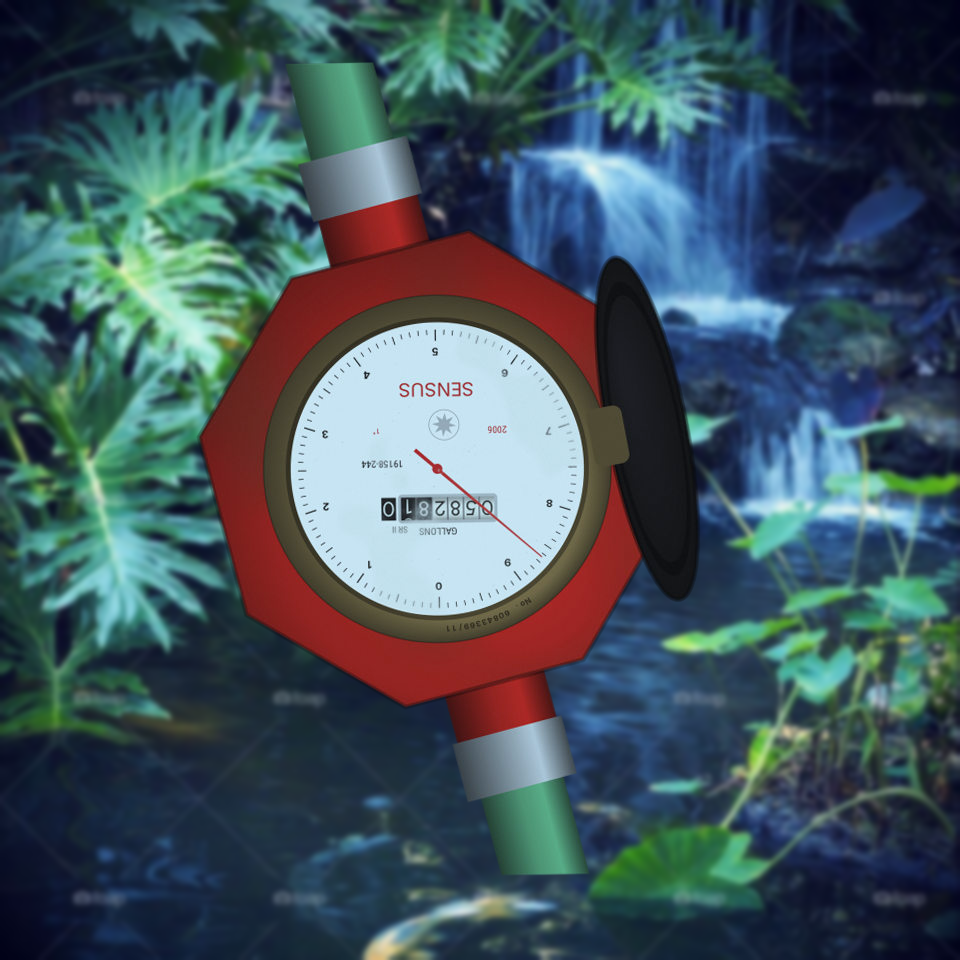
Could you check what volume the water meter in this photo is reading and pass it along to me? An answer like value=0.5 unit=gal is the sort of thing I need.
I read value=582808.6 unit=gal
